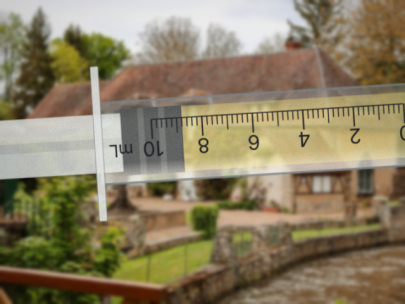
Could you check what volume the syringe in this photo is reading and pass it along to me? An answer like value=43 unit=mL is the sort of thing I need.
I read value=8.8 unit=mL
